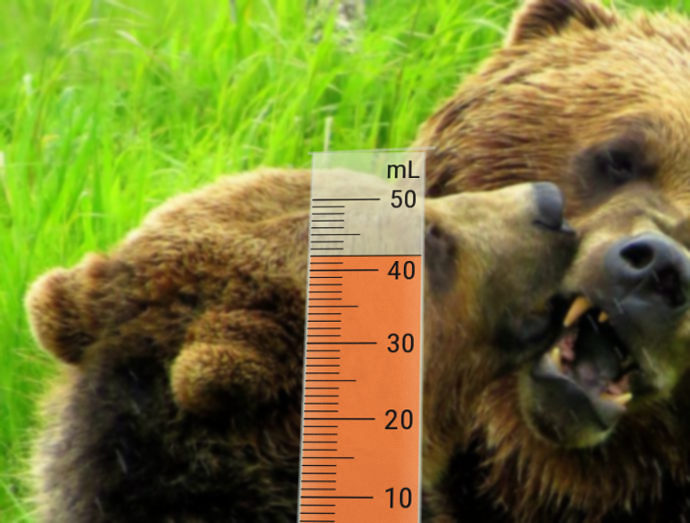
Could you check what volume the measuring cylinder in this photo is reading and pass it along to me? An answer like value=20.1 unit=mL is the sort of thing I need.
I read value=42 unit=mL
